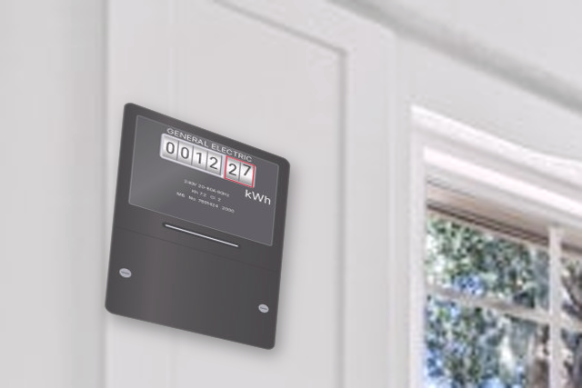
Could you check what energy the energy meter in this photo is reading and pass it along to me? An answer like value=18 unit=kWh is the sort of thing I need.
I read value=12.27 unit=kWh
